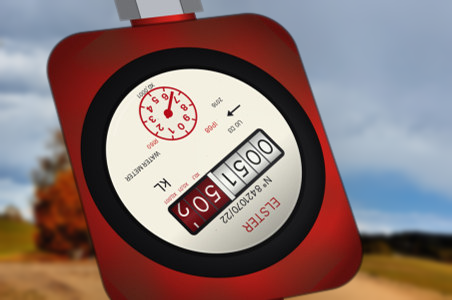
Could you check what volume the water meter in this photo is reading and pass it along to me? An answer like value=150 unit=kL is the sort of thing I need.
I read value=51.5016 unit=kL
